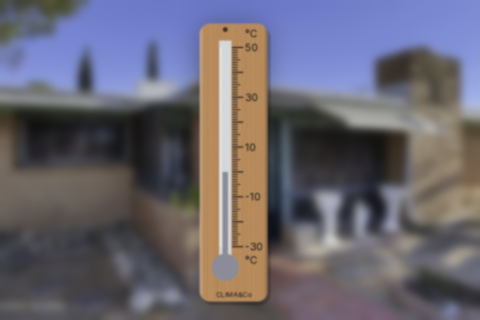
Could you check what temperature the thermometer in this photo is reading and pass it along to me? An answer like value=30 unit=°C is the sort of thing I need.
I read value=0 unit=°C
